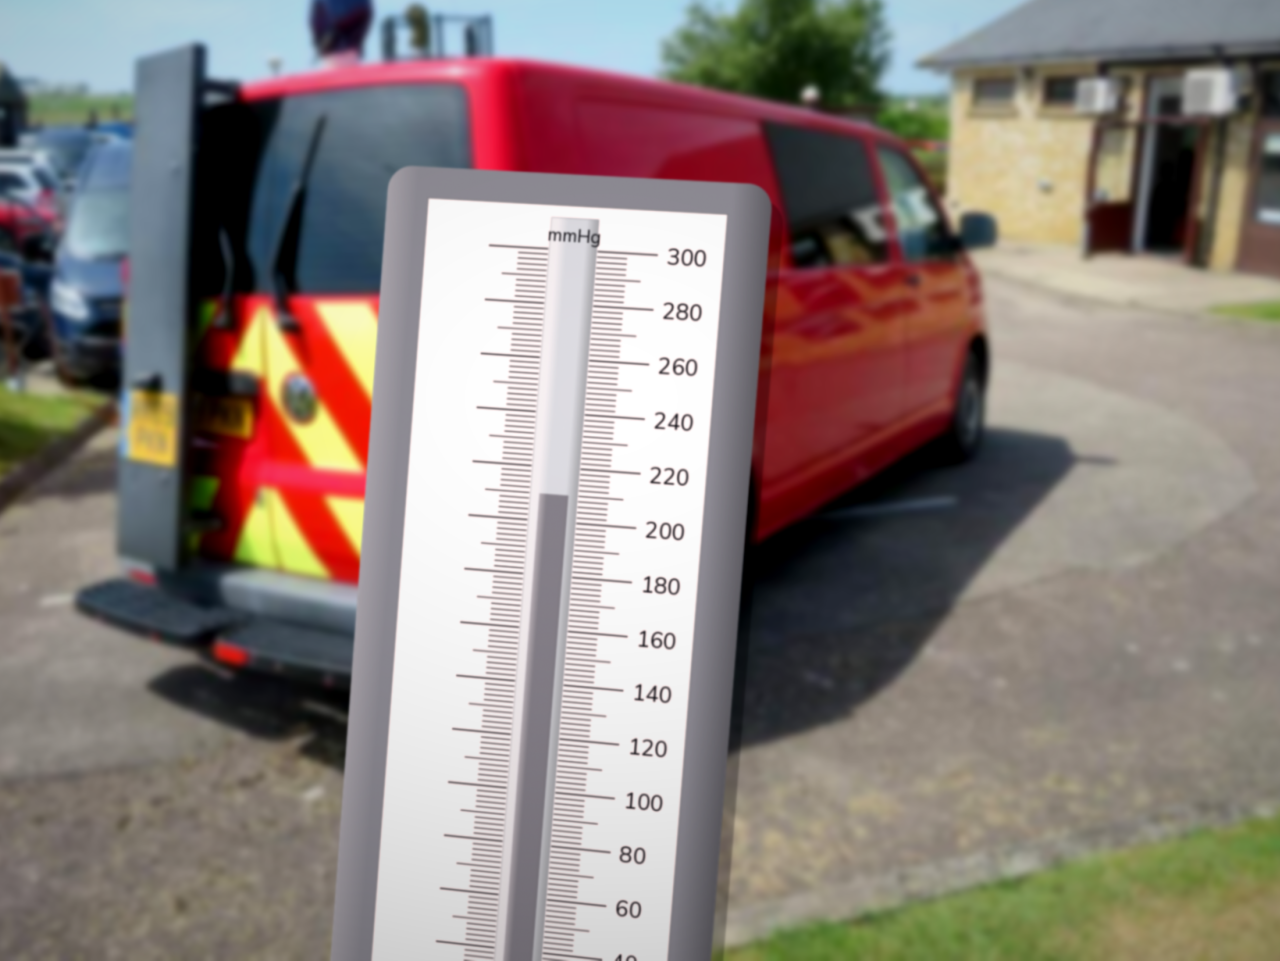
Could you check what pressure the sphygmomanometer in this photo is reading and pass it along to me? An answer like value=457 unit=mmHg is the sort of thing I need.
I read value=210 unit=mmHg
